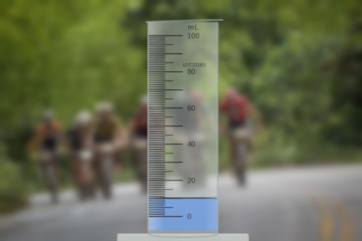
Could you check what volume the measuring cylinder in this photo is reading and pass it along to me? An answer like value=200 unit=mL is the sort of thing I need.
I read value=10 unit=mL
